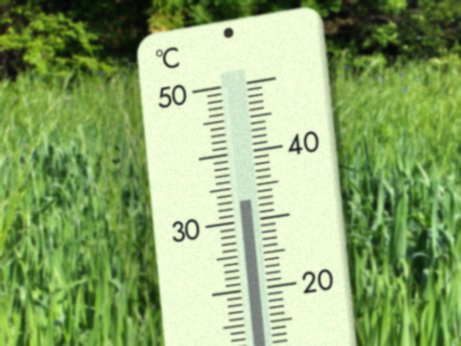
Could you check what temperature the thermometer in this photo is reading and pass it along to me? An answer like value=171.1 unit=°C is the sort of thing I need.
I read value=33 unit=°C
